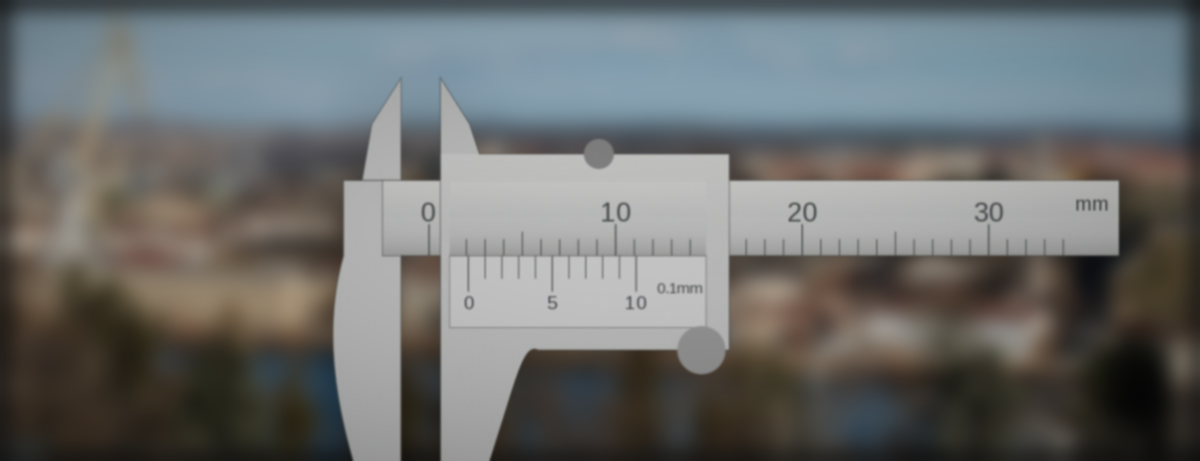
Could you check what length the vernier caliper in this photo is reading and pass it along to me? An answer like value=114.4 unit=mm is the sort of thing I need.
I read value=2.1 unit=mm
